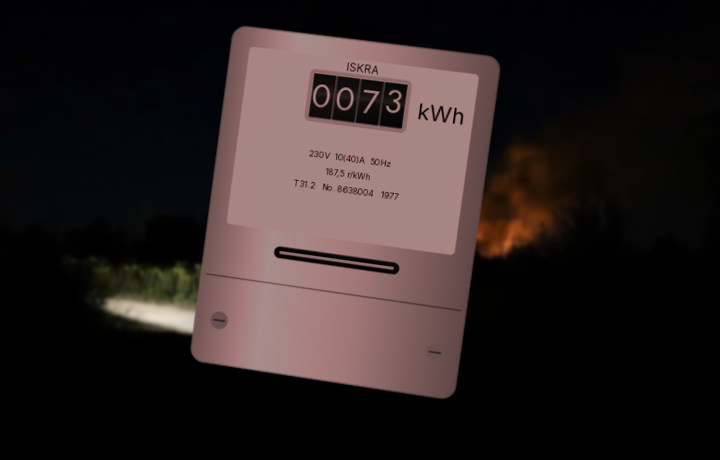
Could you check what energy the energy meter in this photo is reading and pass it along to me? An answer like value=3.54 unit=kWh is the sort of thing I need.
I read value=73 unit=kWh
